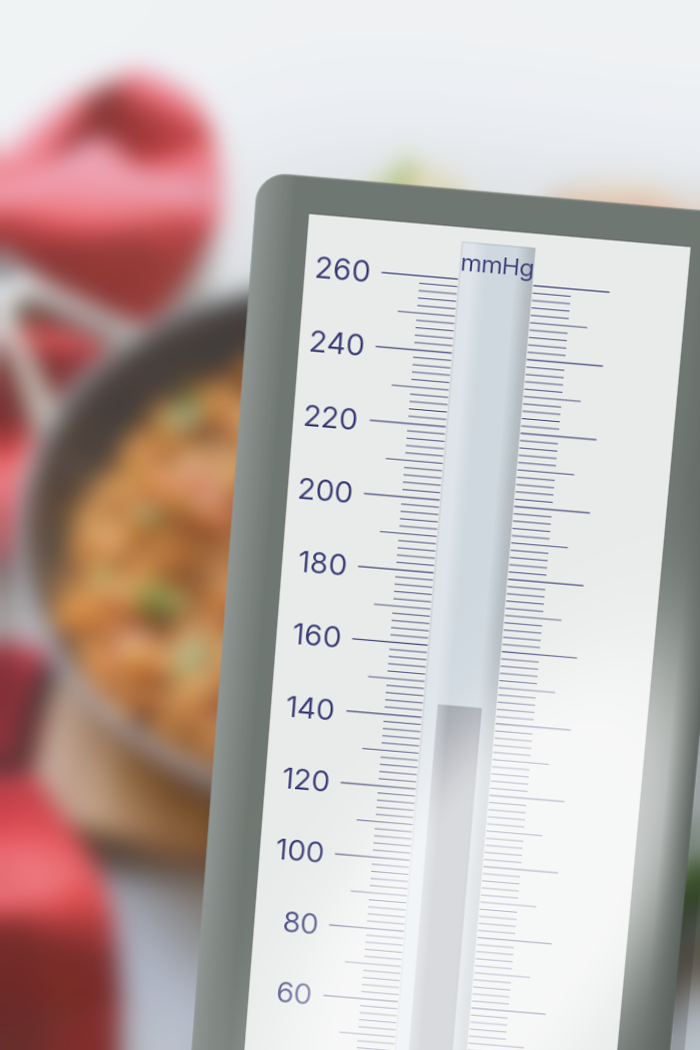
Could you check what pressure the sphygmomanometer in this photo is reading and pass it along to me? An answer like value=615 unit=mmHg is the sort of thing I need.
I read value=144 unit=mmHg
